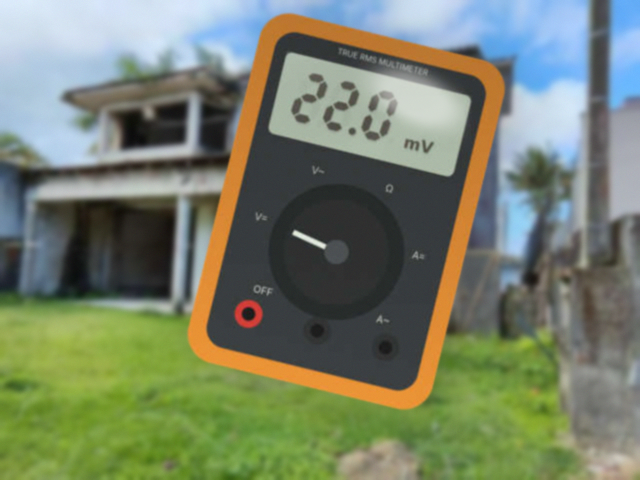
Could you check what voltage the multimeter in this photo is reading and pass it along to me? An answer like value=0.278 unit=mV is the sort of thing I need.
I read value=22.0 unit=mV
